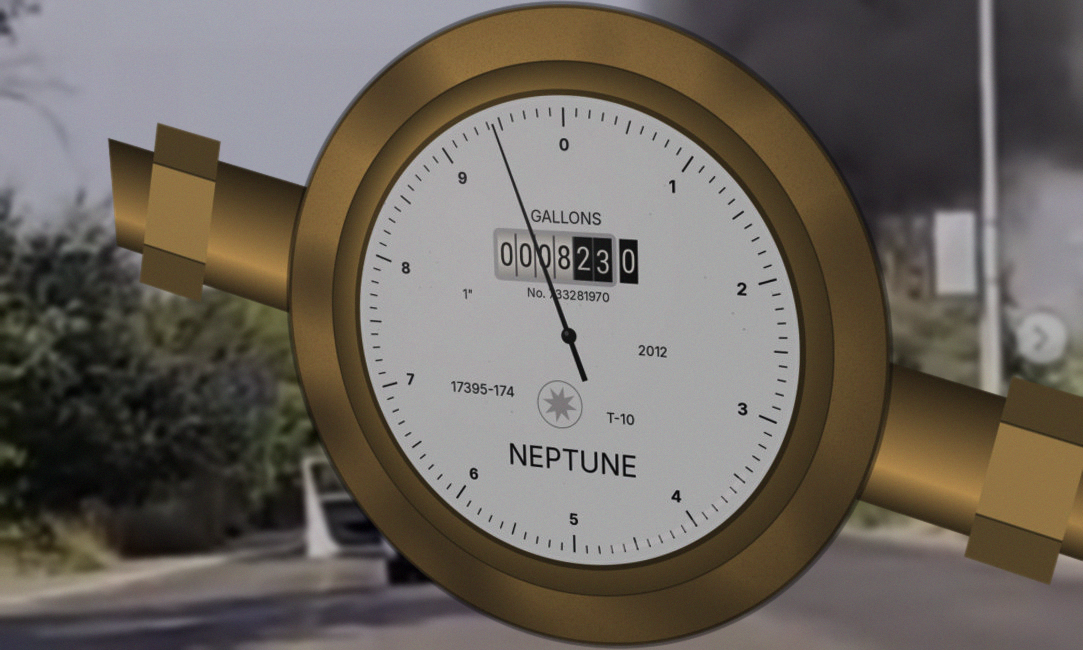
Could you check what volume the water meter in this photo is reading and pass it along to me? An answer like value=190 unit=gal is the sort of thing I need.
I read value=8229.4 unit=gal
